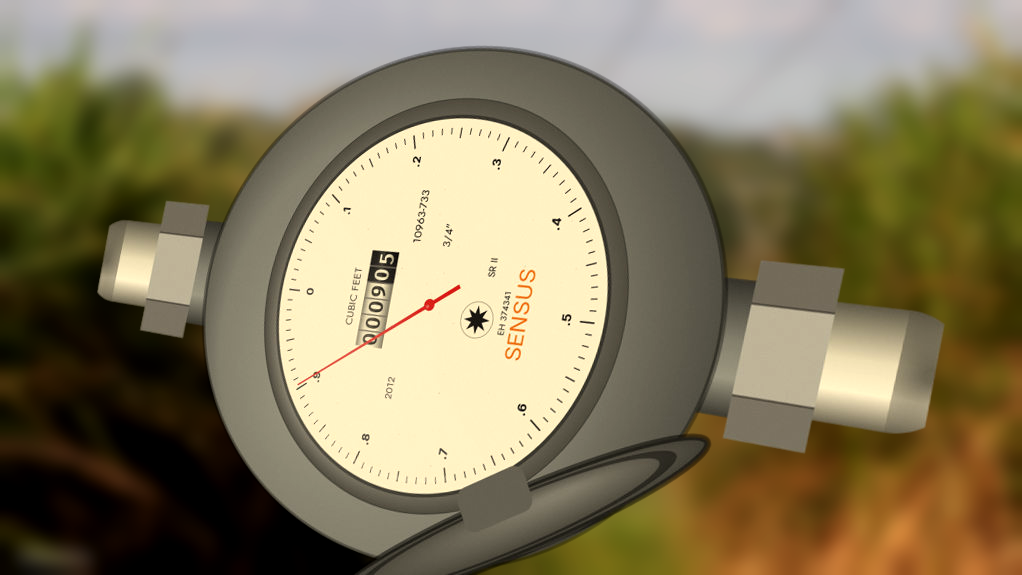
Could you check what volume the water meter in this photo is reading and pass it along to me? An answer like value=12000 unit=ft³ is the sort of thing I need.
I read value=904.90 unit=ft³
